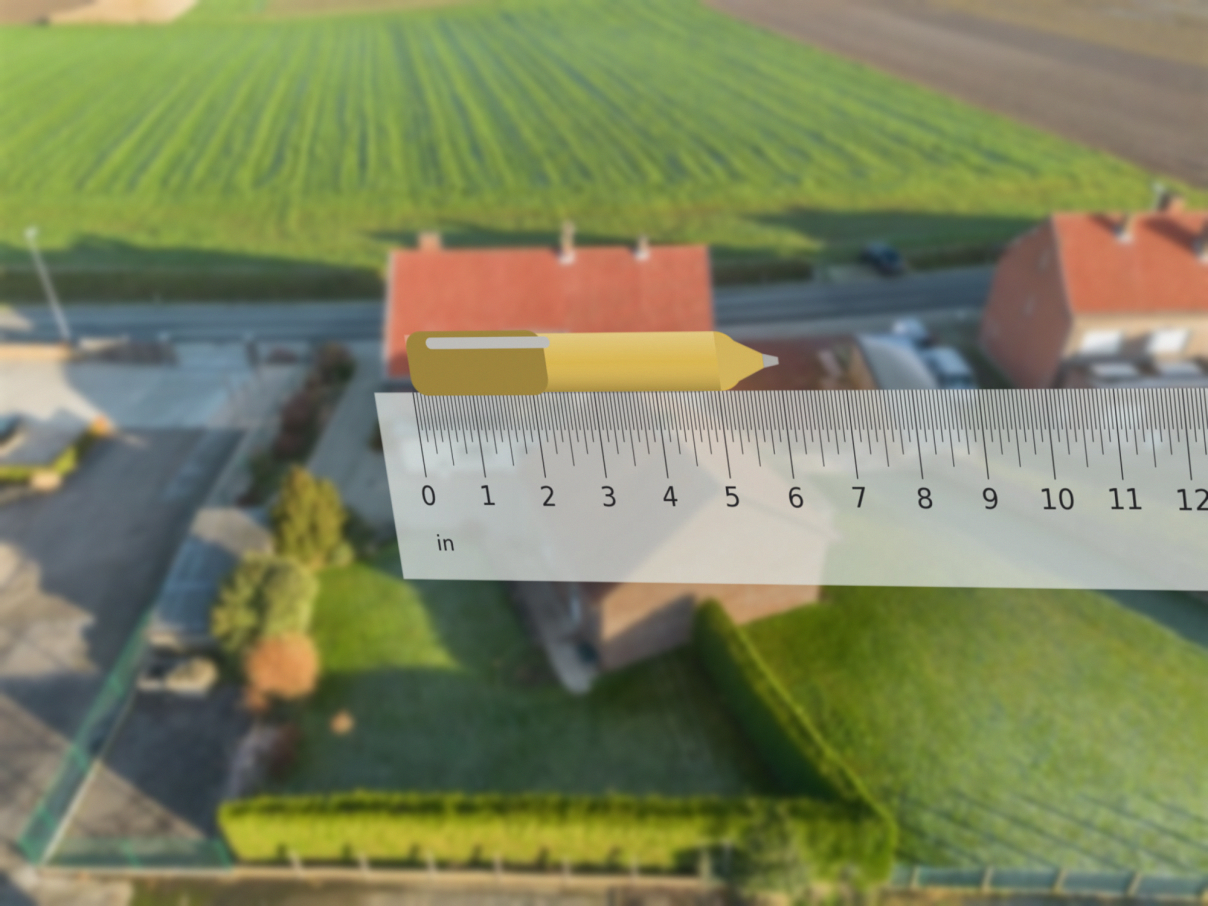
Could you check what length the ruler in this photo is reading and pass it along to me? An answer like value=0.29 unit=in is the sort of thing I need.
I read value=6 unit=in
